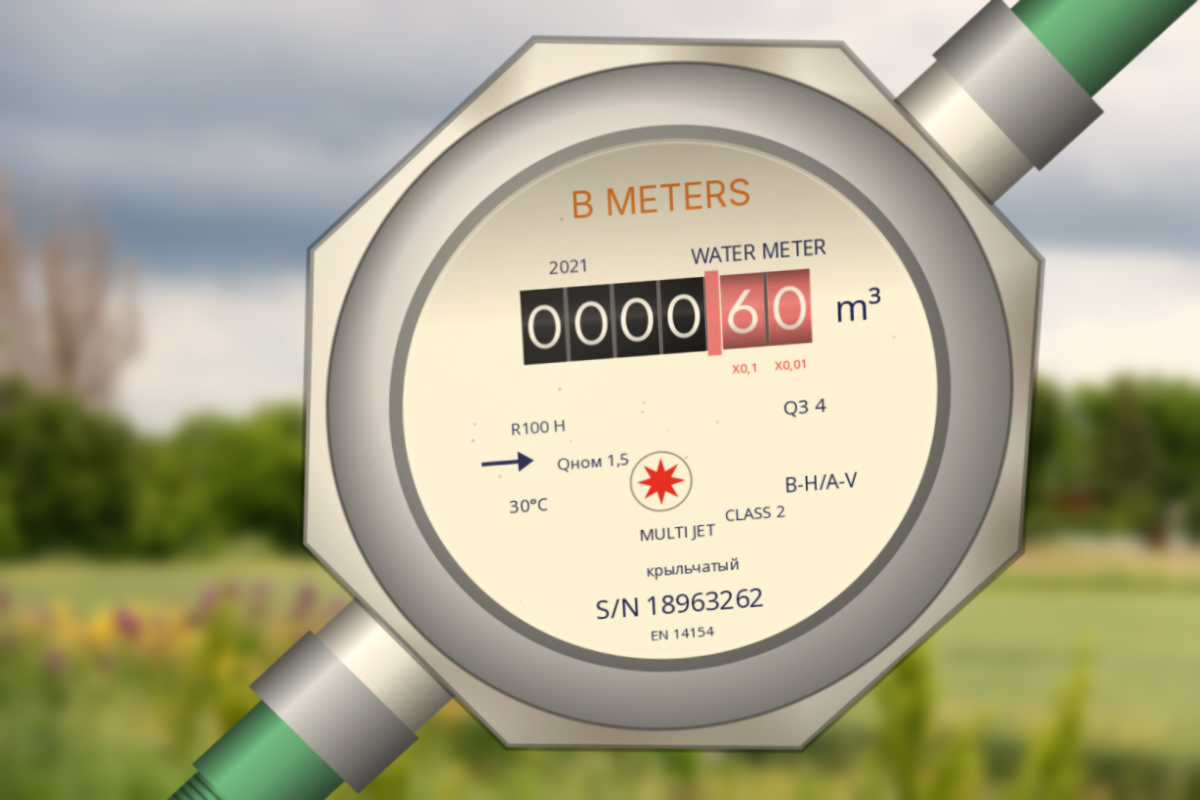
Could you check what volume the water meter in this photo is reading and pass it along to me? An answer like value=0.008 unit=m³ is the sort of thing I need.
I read value=0.60 unit=m³
